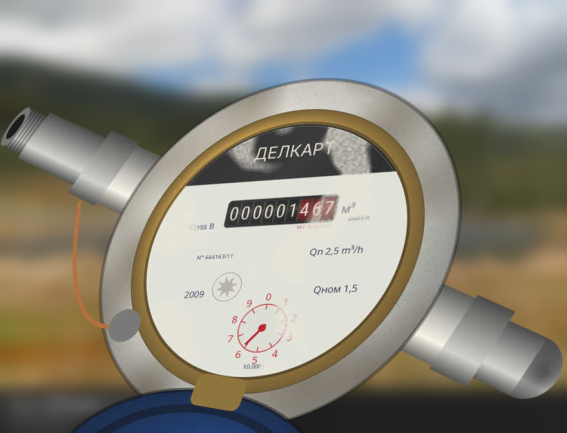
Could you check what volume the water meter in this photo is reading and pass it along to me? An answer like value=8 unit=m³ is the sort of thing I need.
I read value=1.4676 unit=m³
